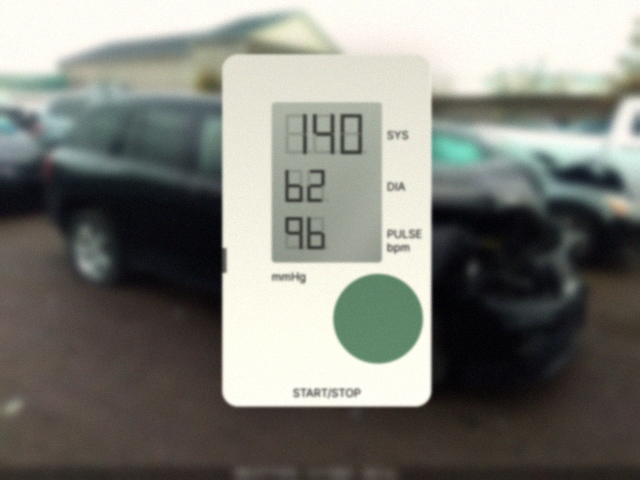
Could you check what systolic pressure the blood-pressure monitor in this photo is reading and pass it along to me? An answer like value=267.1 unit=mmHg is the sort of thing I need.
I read value=140 unit=mmHg
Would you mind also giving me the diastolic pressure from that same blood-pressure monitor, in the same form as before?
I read value=62 unit=mmHg
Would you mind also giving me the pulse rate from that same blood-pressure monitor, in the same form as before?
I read value=96 unit=bpm
